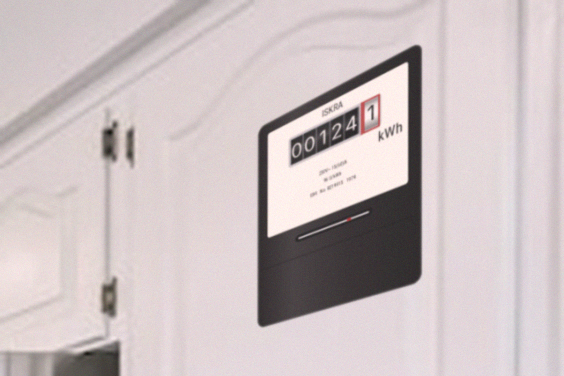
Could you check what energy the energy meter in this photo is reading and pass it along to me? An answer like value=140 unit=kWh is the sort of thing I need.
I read value=124.1 unit=kWh
